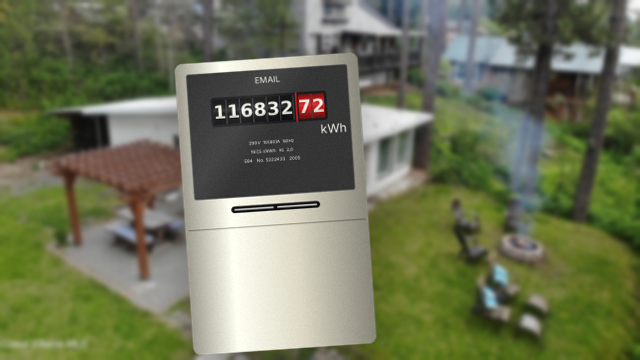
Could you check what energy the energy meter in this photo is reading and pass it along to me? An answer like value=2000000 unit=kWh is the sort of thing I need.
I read value=116832.72 unit=kWh
